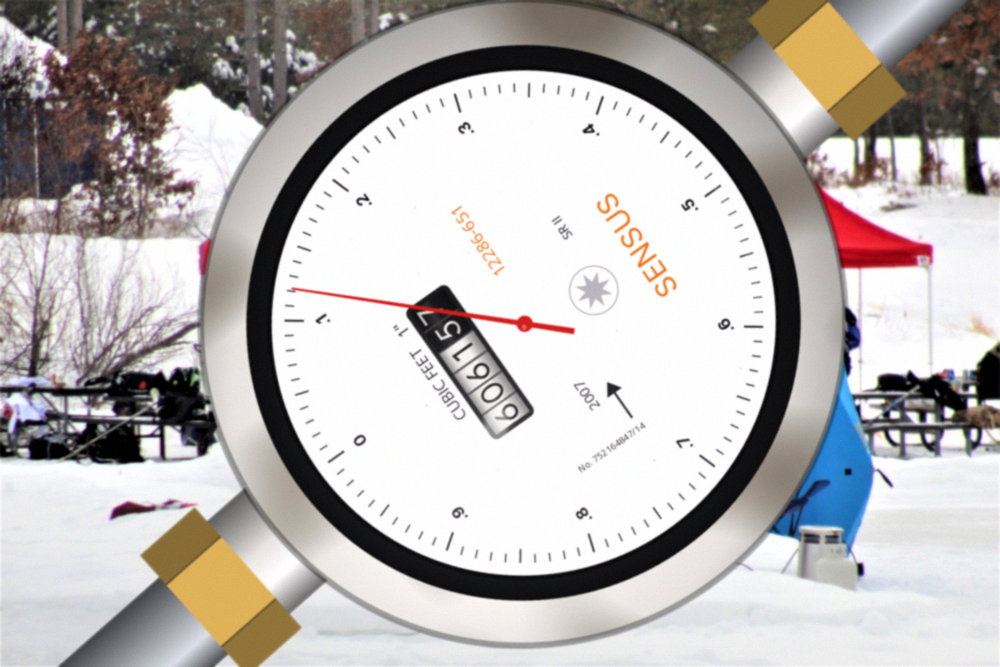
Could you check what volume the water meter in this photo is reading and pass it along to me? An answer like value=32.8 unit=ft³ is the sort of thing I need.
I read value=606157.12 unit=ft³
